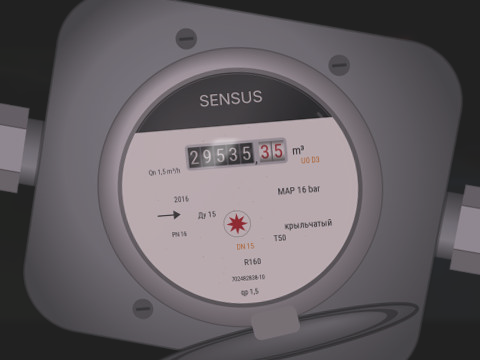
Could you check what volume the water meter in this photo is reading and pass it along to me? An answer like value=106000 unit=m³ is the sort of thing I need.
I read value=29535.35 unit=m³
